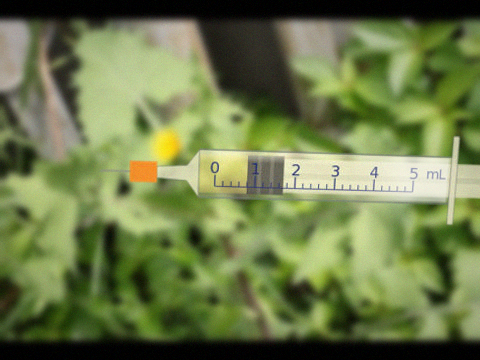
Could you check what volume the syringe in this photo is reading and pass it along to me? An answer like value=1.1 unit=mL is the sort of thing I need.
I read value=0.8 unit=mL
